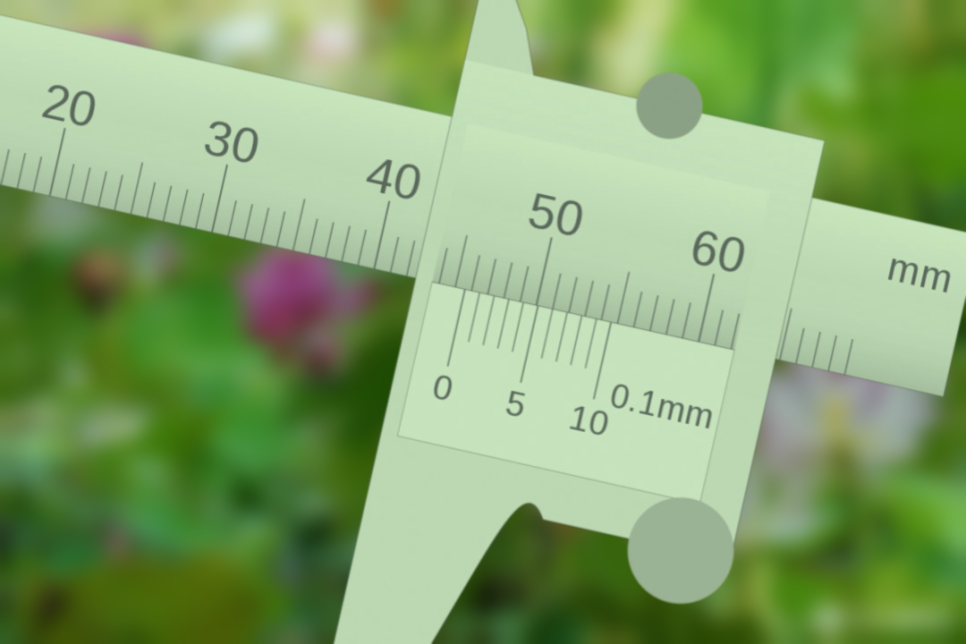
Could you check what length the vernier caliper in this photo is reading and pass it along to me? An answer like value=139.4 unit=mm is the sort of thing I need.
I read value=45.6 unit=mm
